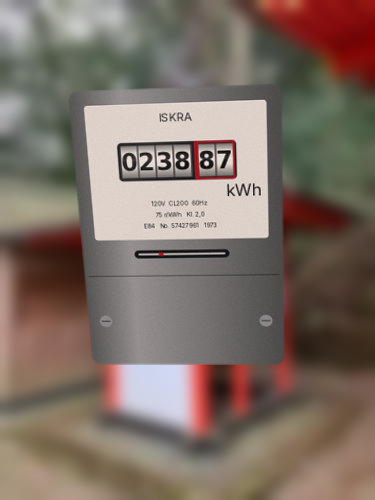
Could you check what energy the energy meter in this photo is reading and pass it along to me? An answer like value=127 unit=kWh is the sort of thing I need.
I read value=238.87 unit=kWh
